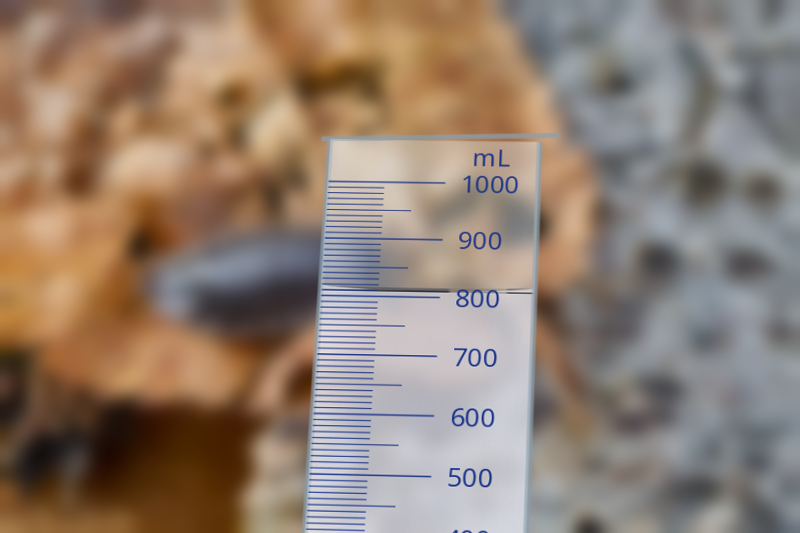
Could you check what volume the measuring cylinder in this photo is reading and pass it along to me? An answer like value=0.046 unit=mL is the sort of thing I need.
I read value=810 unit=mL
